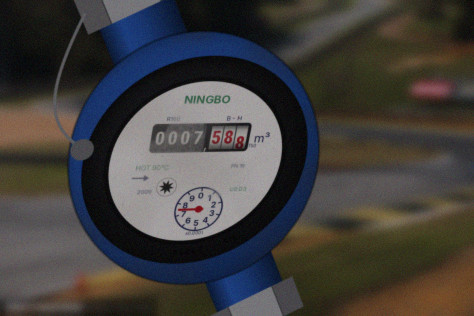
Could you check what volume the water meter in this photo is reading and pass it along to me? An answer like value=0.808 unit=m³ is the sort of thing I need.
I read value=7.5877 unit=m³
